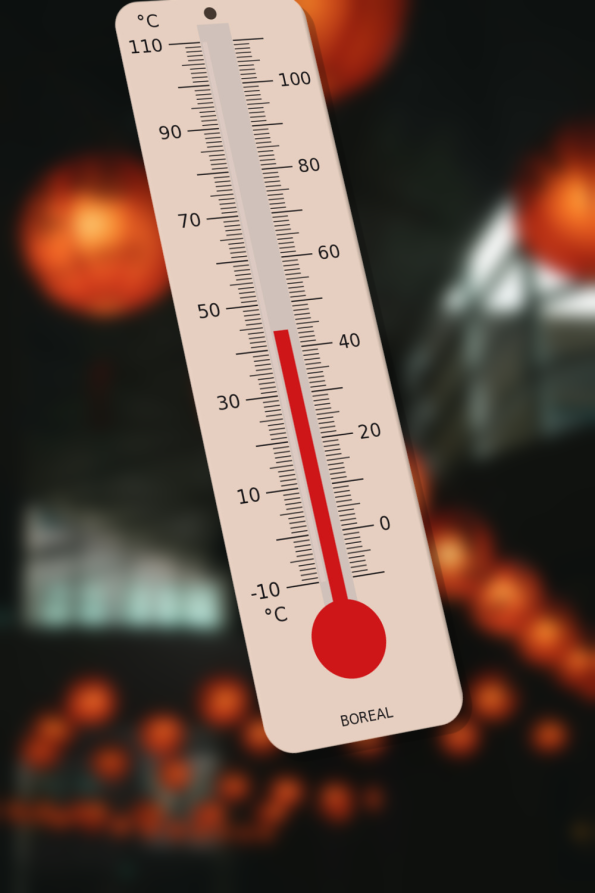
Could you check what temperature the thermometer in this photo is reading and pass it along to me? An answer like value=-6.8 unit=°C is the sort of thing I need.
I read value=44 unit=°C
